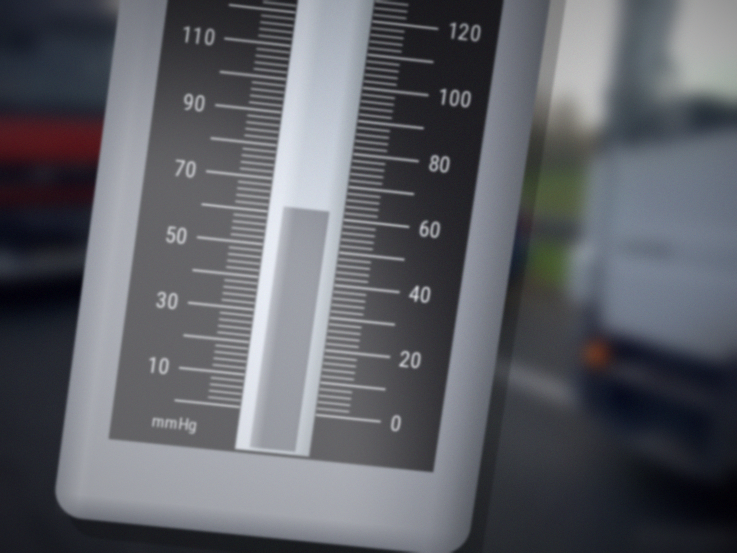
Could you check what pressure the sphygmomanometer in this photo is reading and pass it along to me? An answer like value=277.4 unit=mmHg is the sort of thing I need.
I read value=62 unit=mmHg
